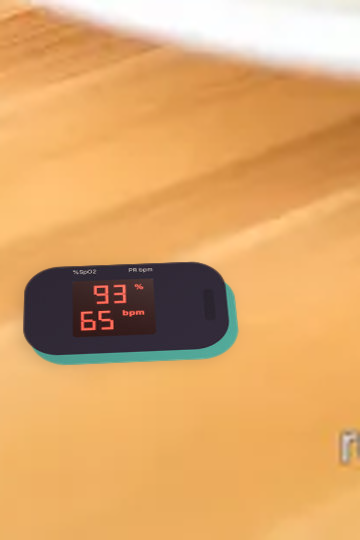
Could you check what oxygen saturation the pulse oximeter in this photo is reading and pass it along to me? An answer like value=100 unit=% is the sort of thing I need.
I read value=93 unit=%
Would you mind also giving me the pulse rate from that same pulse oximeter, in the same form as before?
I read value=65 unit=bpm
